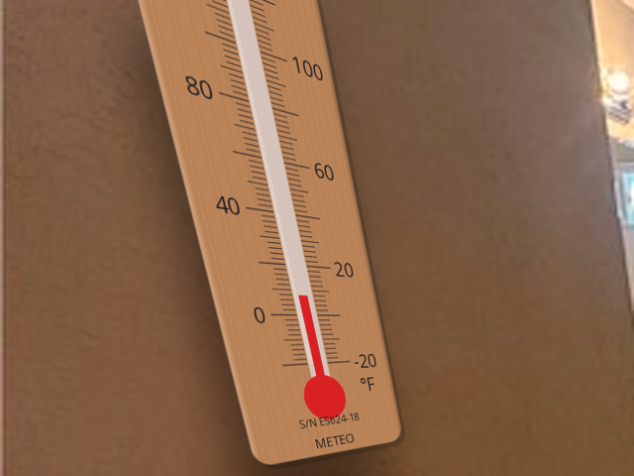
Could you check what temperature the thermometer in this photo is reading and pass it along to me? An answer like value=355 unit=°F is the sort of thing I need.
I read value=8 unit=°F
